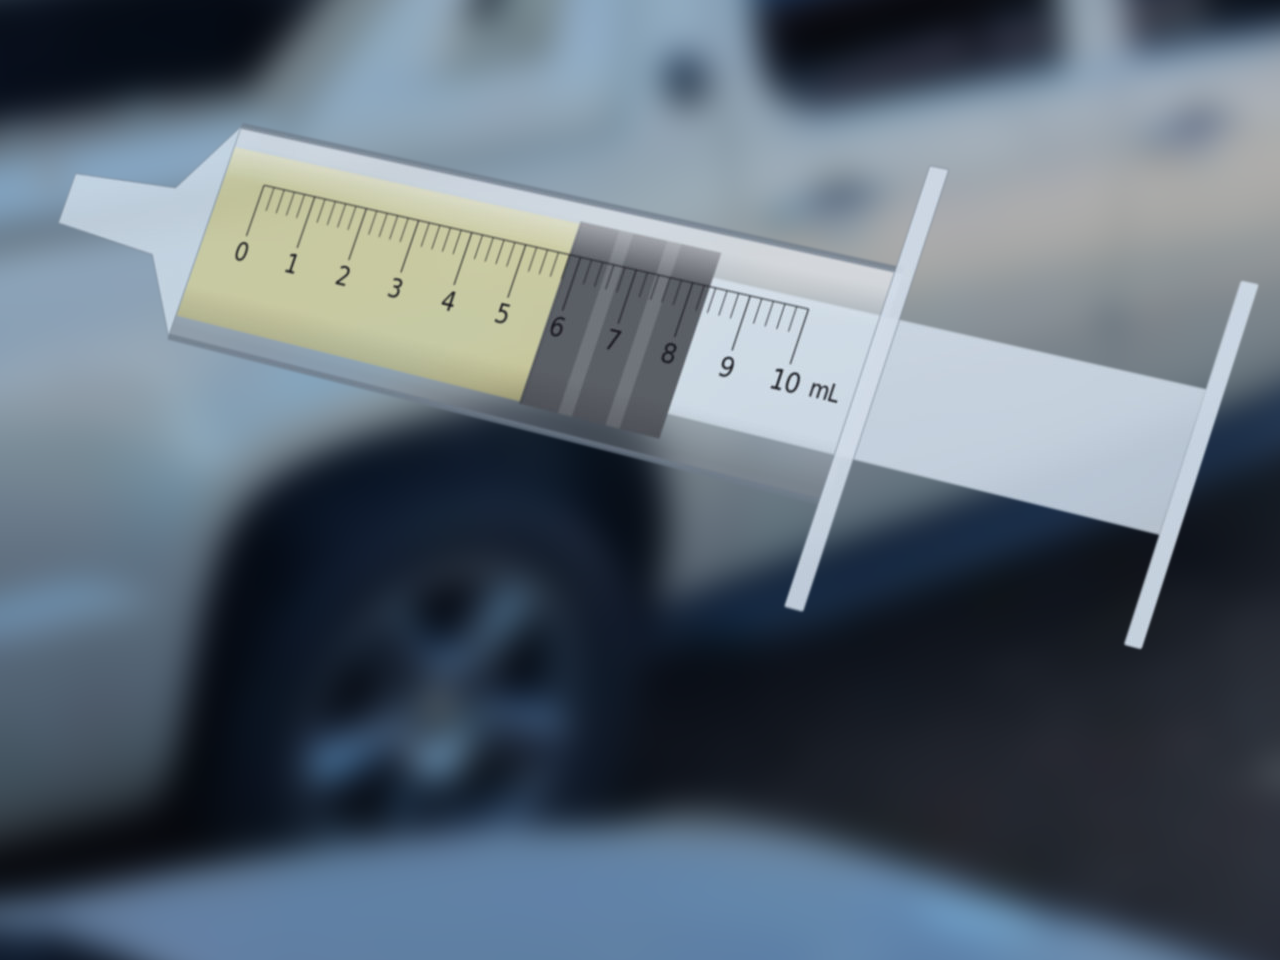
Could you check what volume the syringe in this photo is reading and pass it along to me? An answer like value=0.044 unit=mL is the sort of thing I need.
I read value=5.8 unit=mL
